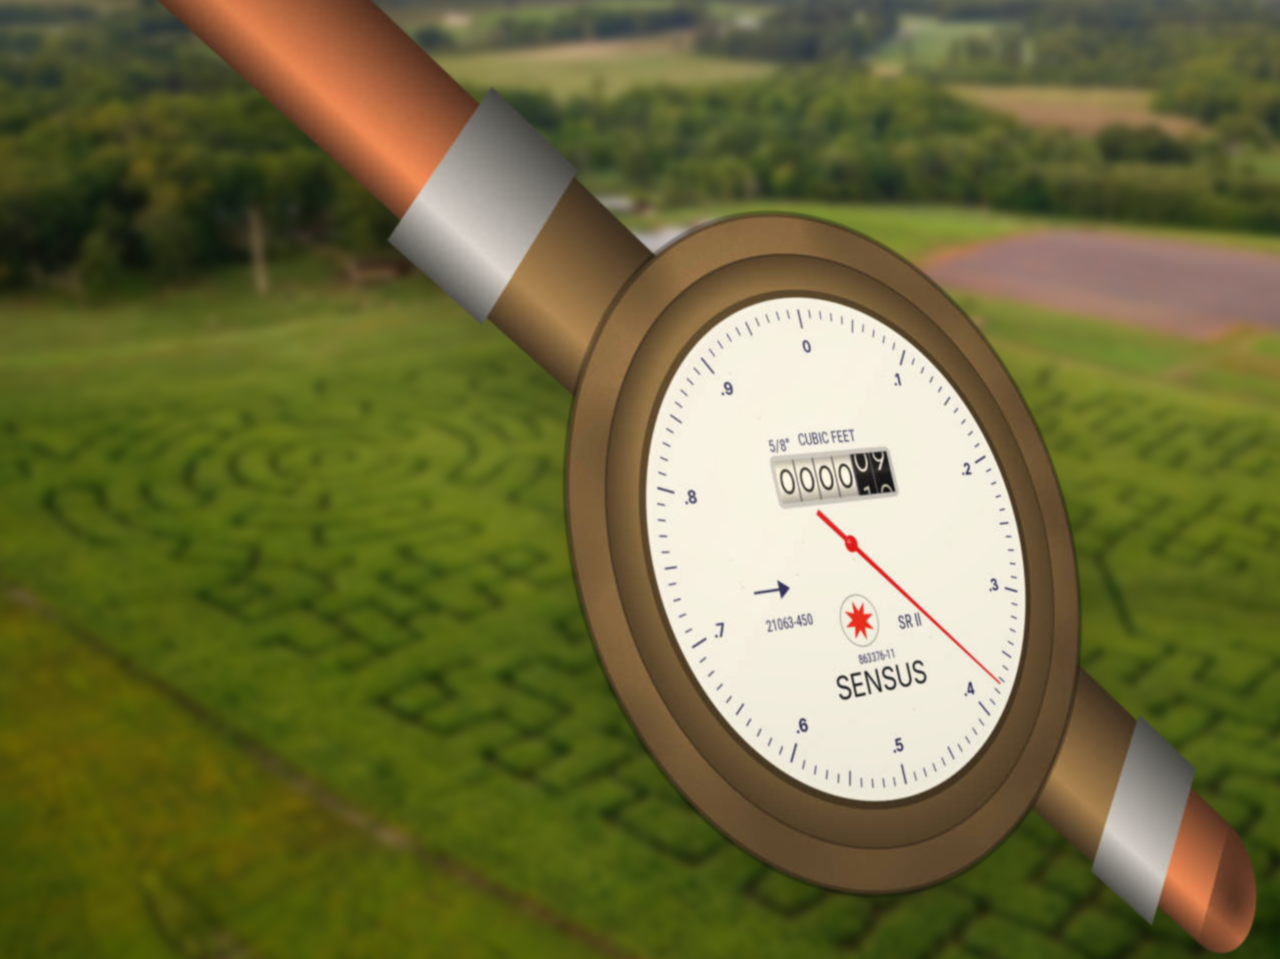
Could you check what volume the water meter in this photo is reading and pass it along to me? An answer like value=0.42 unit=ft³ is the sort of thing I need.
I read value=9.37 unit=ft³
